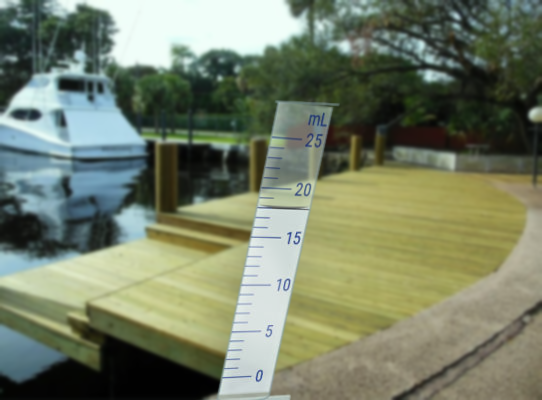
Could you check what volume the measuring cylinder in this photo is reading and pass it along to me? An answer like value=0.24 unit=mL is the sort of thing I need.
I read value=18 unit=mL
